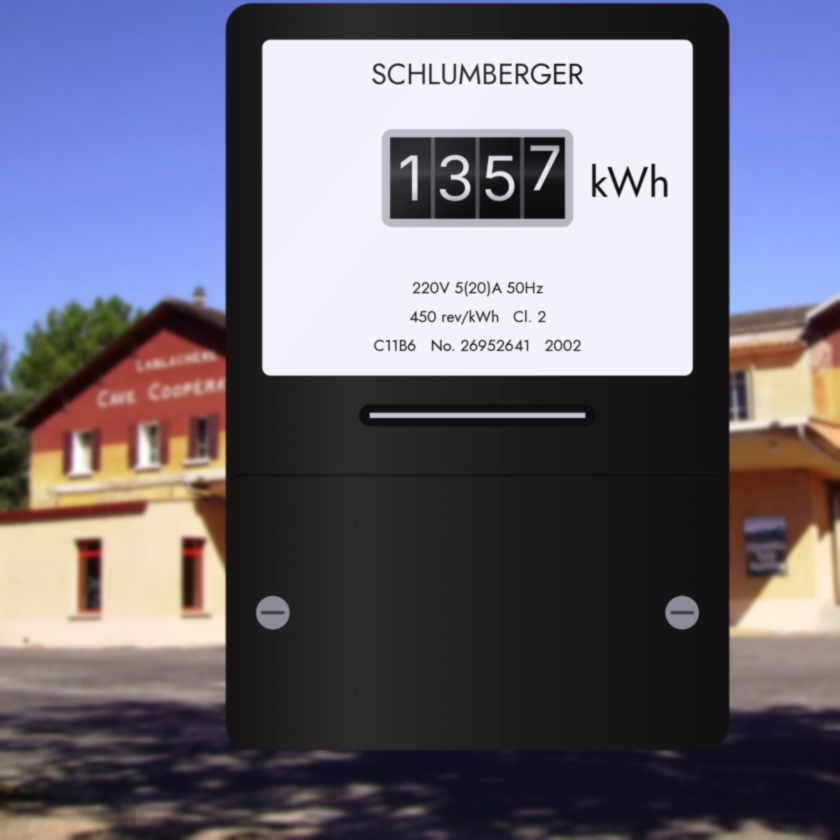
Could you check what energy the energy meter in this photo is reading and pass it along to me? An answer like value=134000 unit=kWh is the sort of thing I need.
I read value=1357 unit=kWh
